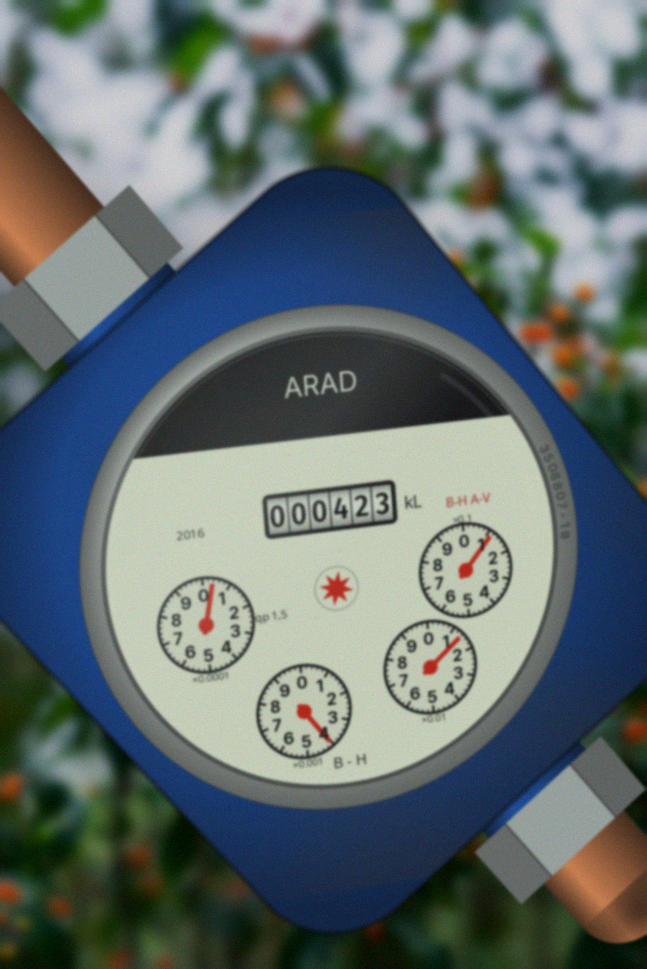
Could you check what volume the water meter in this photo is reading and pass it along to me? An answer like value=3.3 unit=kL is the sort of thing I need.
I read value=423.1140 unit=kL
